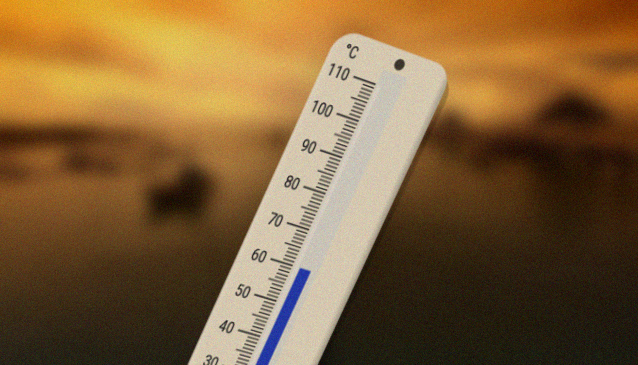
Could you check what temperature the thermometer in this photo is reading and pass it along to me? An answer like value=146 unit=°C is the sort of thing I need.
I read value=60 unit=°C
